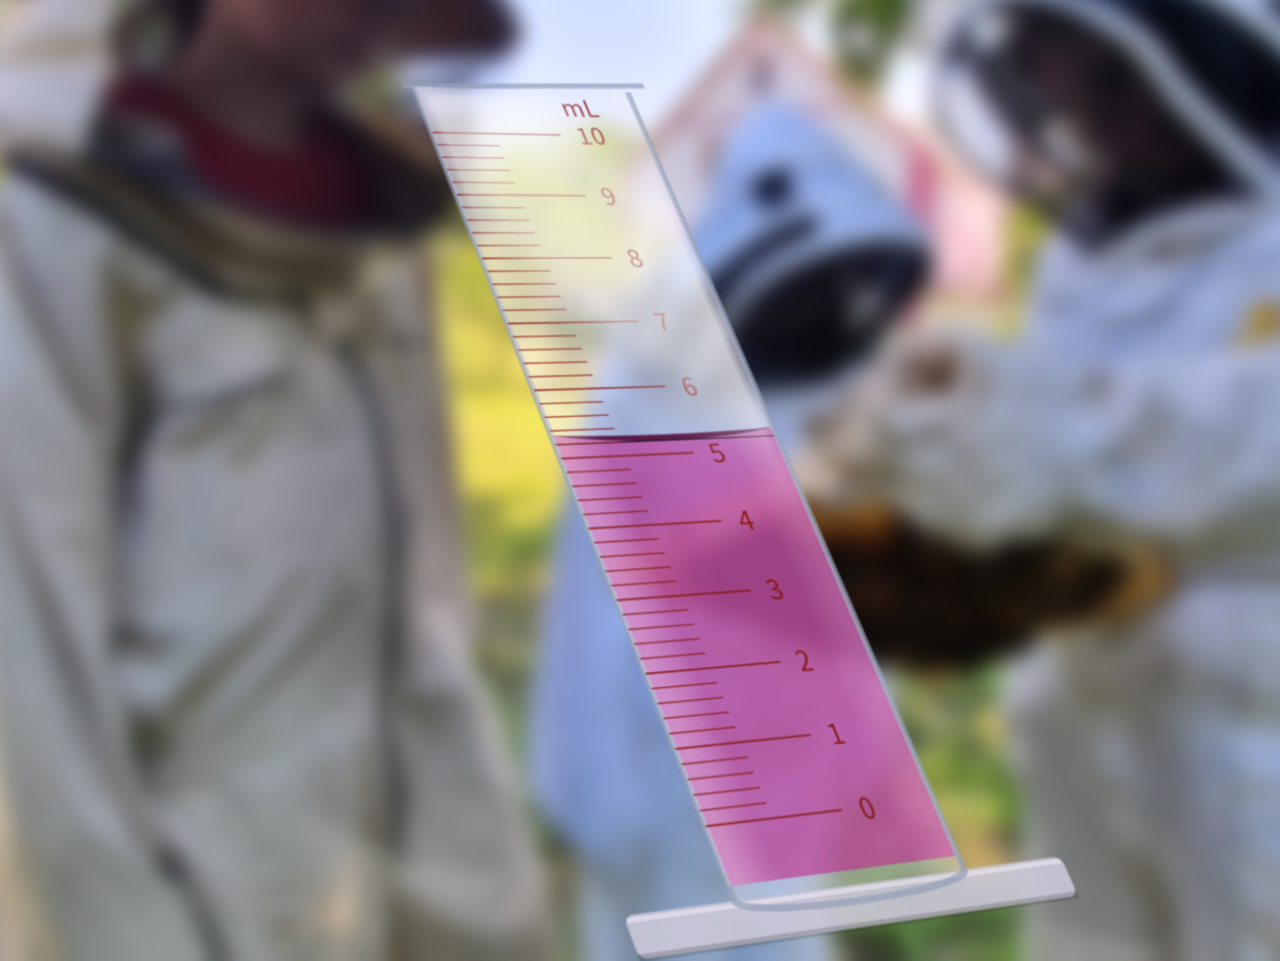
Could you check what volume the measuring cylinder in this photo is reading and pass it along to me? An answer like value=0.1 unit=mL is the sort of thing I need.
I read value=5.2 unit=mL
